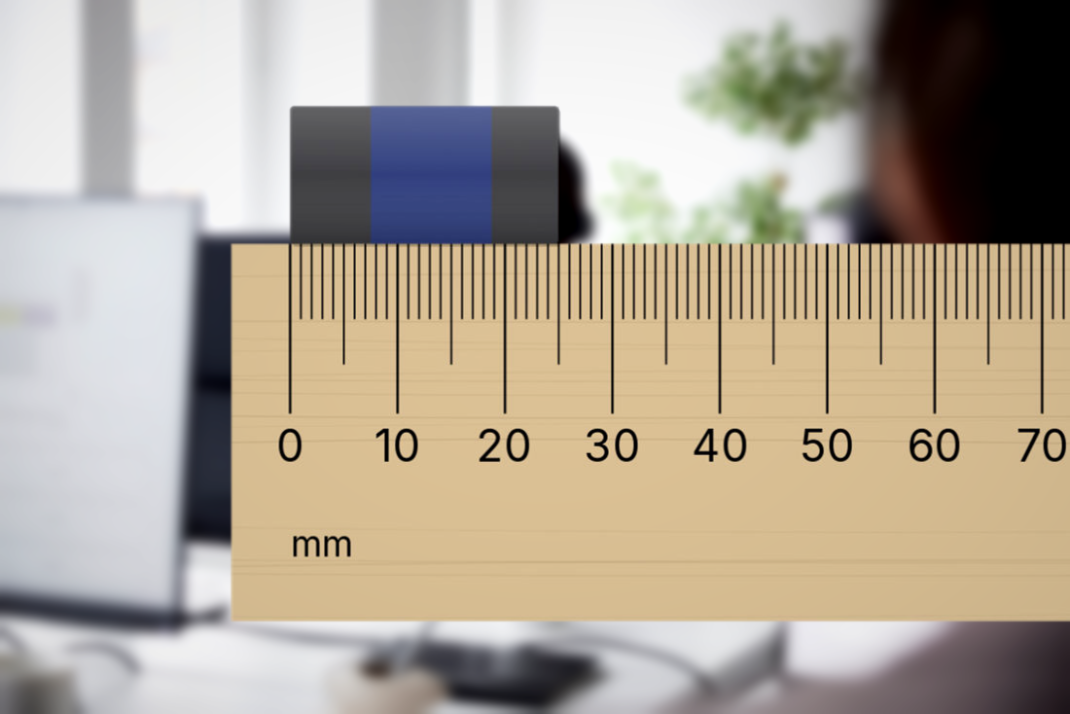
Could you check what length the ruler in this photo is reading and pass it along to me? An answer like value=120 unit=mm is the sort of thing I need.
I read value=25 unit=mm
